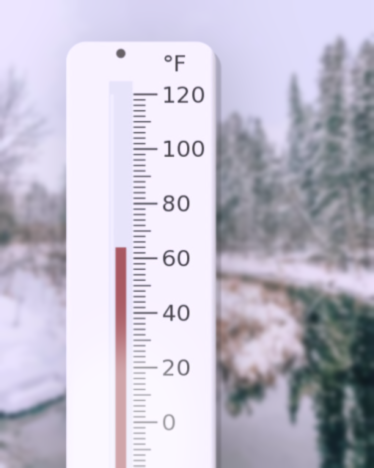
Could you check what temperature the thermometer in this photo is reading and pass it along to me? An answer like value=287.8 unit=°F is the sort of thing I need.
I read value=64 unit=°F
